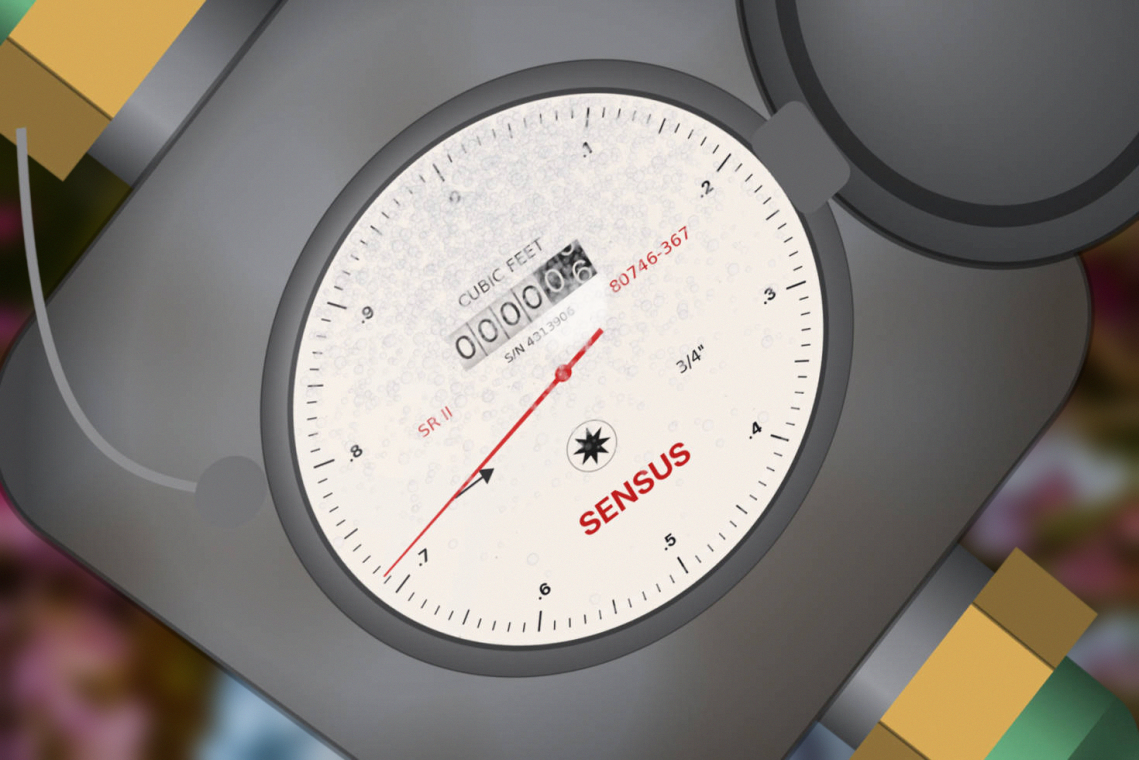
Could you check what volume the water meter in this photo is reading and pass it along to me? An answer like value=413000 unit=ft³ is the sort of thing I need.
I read value=5.71 unit=ft³
